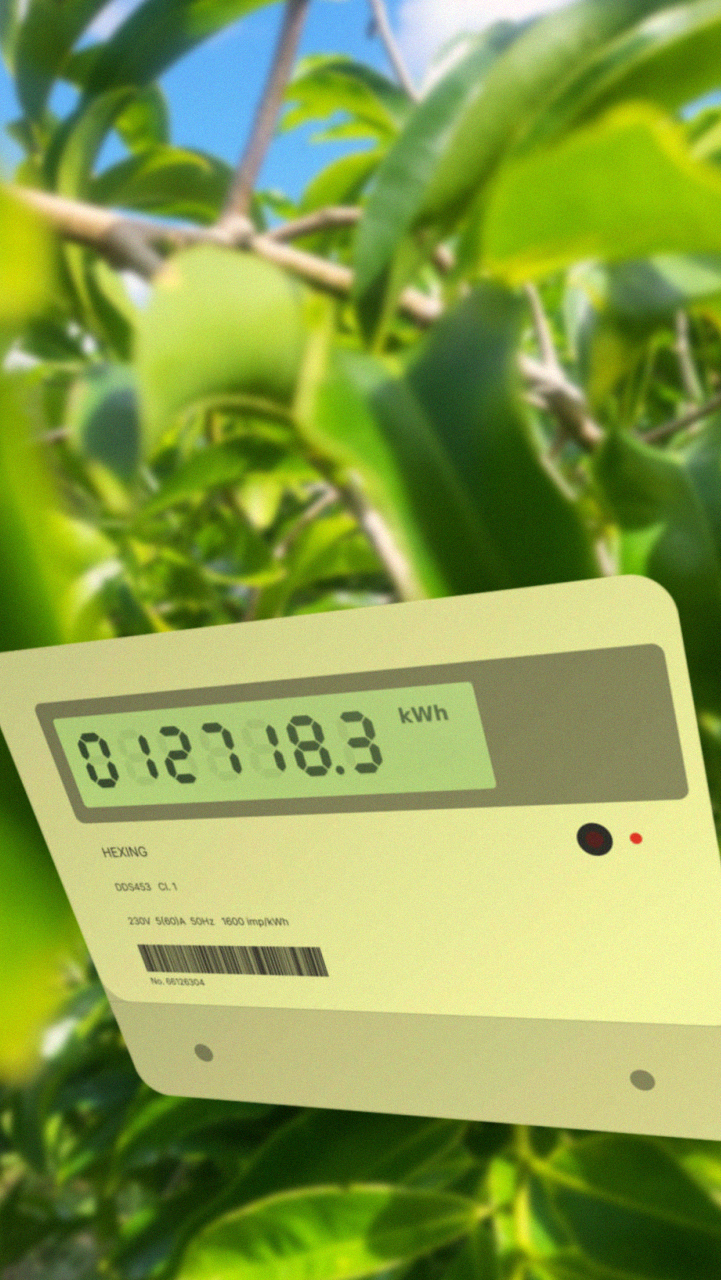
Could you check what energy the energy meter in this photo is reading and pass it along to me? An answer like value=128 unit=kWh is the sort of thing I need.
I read value=12718.3 unit=kWh
